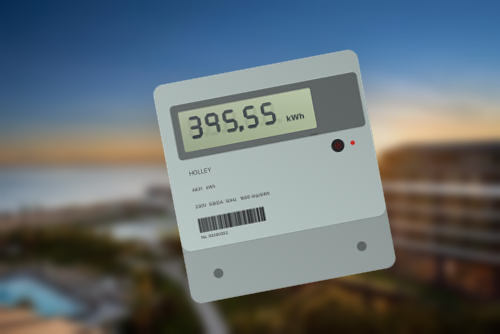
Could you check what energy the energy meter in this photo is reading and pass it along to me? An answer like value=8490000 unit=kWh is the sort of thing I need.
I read value=395.55 unit=kWh
